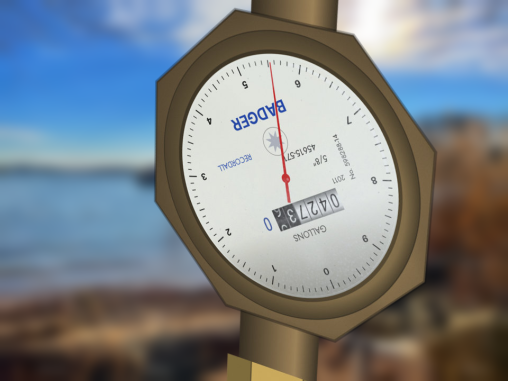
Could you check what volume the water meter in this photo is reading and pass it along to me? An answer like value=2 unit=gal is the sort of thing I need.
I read value=427355.5 unit=gal
